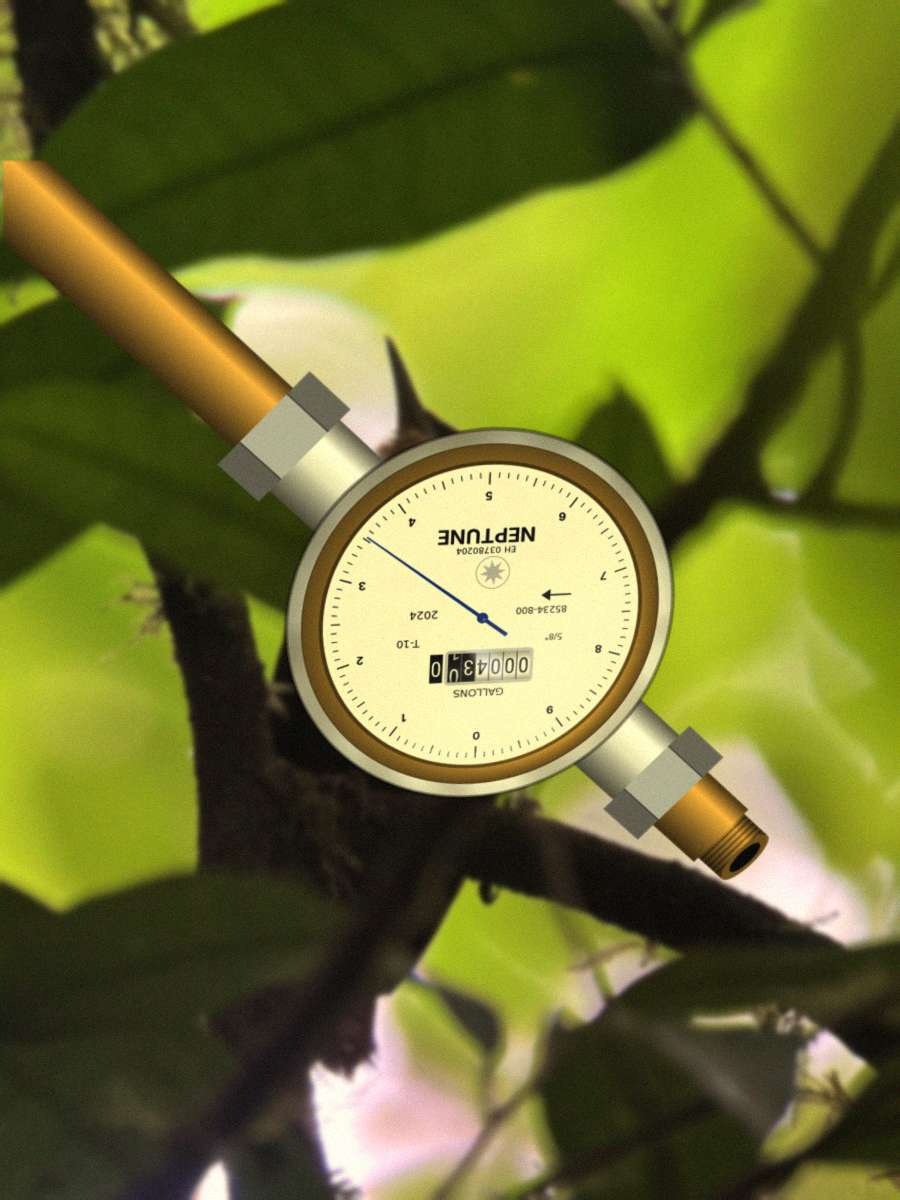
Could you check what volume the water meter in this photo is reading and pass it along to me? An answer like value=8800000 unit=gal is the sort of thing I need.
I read value=4303.5 unit=gal
